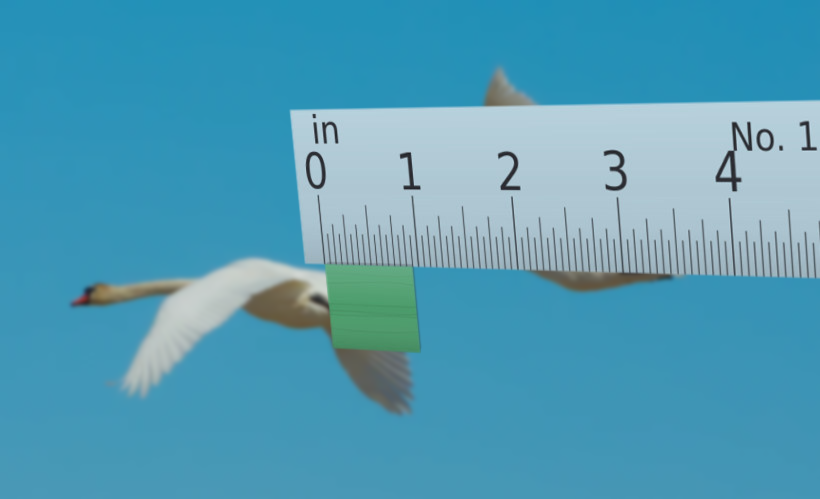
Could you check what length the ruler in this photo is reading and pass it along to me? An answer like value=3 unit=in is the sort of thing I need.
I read value=0.9375 unit=in
